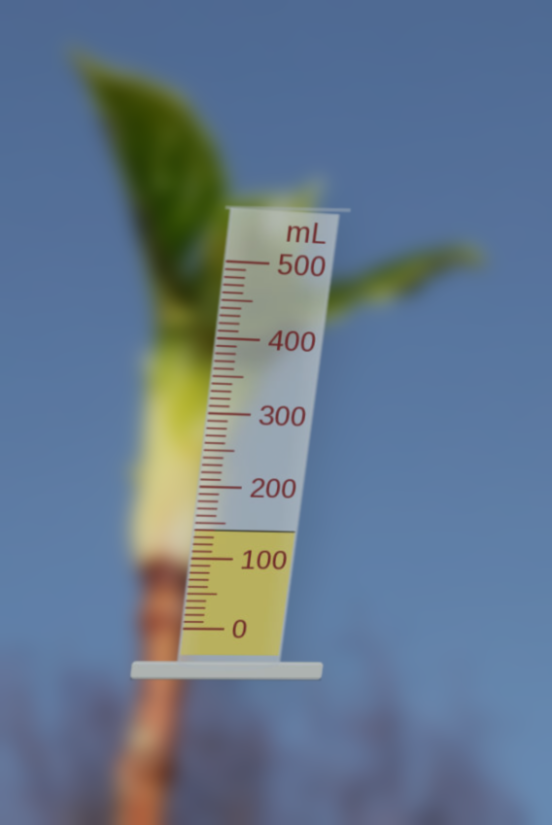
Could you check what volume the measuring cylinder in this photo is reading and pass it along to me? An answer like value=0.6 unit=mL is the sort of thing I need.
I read value=140 unit=mL
